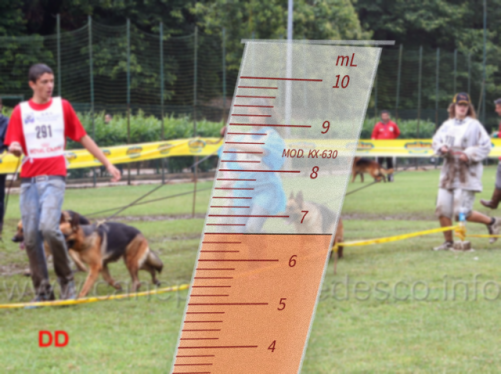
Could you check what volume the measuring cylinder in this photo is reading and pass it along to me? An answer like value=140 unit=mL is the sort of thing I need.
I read value=6.6 unit=mL
